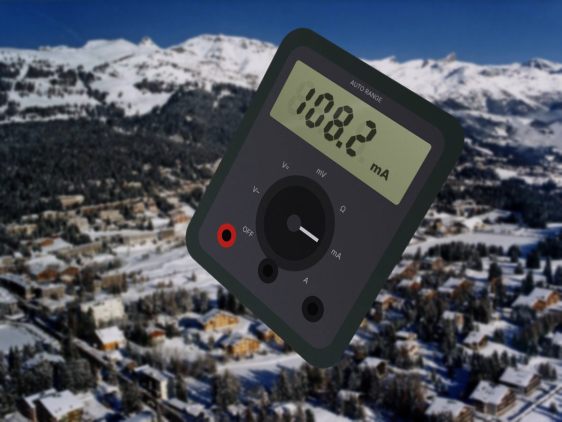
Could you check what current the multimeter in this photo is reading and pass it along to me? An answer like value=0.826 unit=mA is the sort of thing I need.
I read value=108.2 unit=mA
